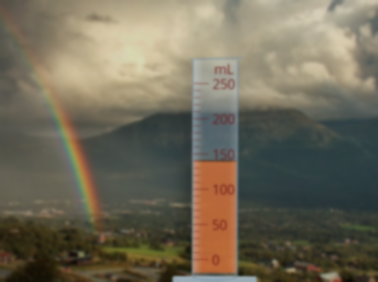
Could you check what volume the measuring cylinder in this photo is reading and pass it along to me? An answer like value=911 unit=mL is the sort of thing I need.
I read value=140 unit=mL
